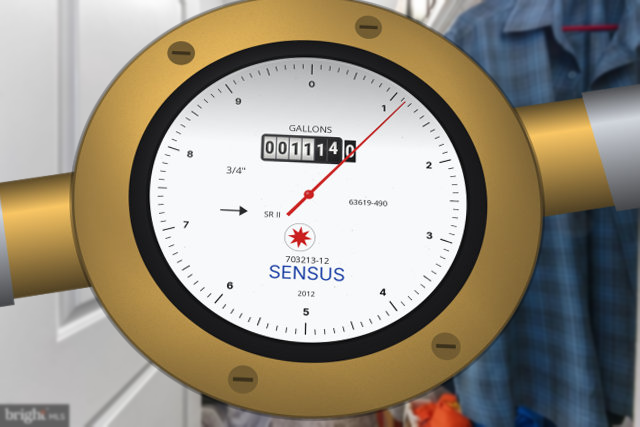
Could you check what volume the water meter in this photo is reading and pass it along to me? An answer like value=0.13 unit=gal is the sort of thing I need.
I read value=11141.1 unit=gal
